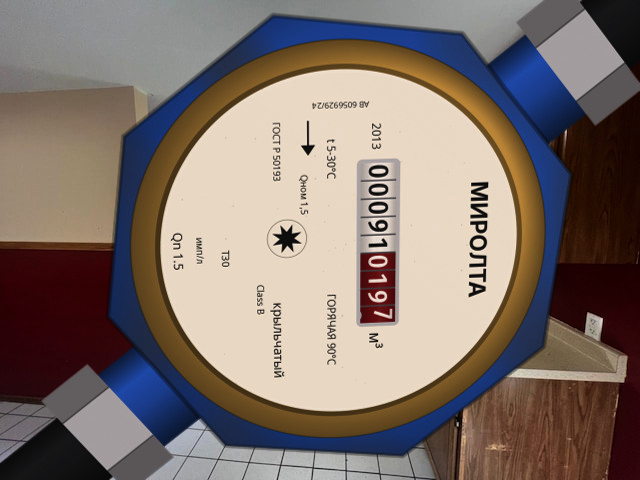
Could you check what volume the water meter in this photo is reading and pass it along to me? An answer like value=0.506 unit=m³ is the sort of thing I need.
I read value=91.0197 unit=m³
